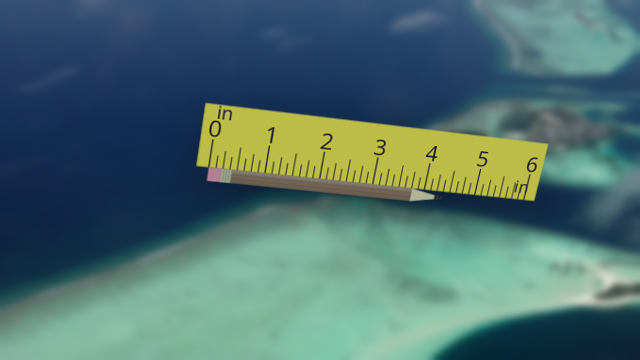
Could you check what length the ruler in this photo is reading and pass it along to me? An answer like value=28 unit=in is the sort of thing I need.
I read value=4.375 unit=in
